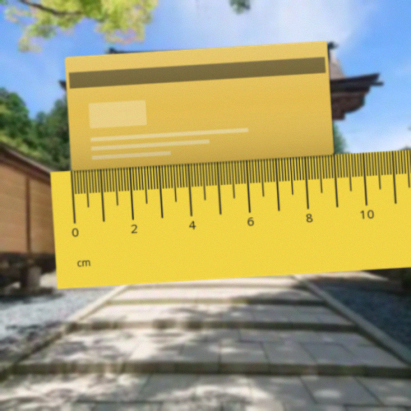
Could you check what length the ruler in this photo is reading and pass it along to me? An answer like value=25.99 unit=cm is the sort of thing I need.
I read value=9 unit=cm
